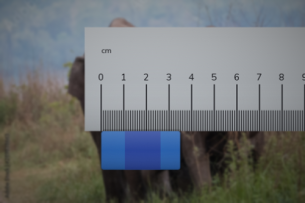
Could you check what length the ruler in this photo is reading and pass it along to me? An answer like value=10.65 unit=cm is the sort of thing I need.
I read value=3.5 unit=cm
